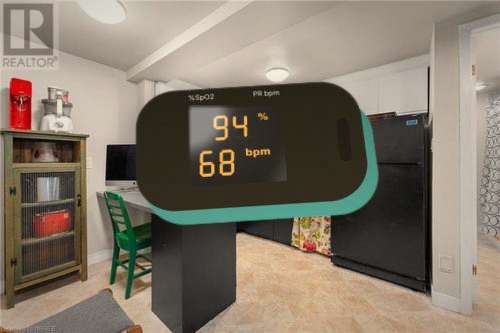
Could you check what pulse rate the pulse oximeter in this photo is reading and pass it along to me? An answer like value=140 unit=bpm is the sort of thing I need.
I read value=68 unit=bpm
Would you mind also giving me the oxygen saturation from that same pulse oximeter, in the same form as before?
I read value=94 unit=%
